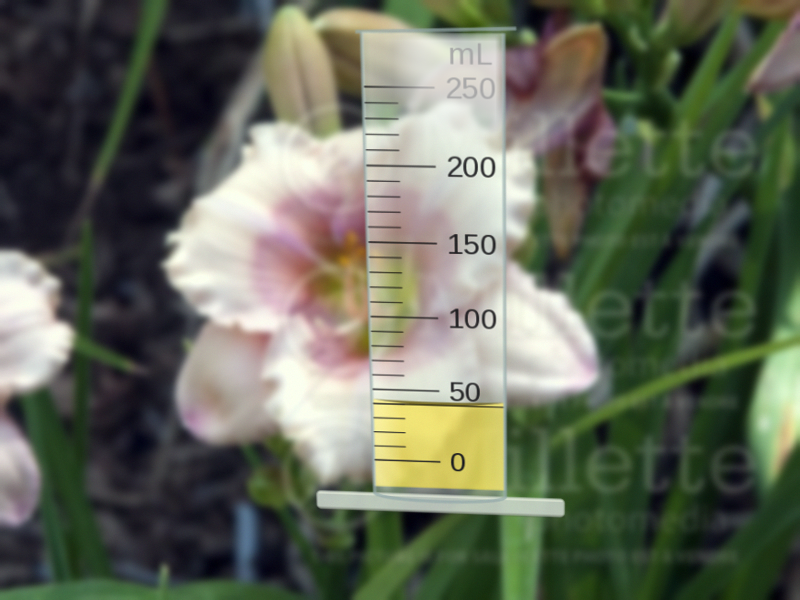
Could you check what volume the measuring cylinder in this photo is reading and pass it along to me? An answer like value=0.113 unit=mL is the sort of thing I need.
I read value=40 unit=mL
